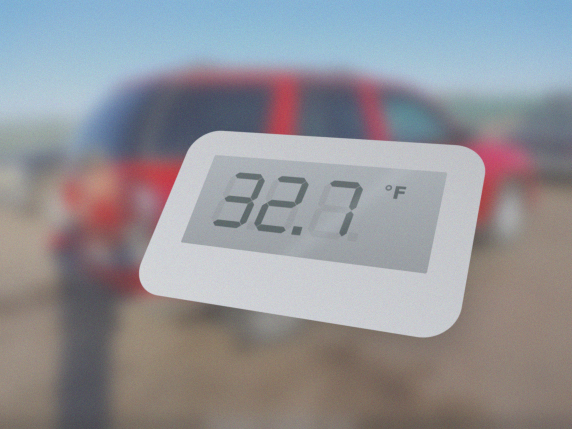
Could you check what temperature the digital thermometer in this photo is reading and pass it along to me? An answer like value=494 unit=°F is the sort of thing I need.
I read value=32.7 unit=°F
